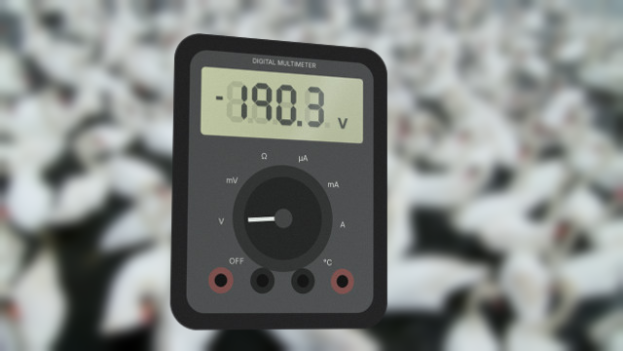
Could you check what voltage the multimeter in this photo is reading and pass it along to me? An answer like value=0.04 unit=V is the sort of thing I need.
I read value=-190.3 unit=V
